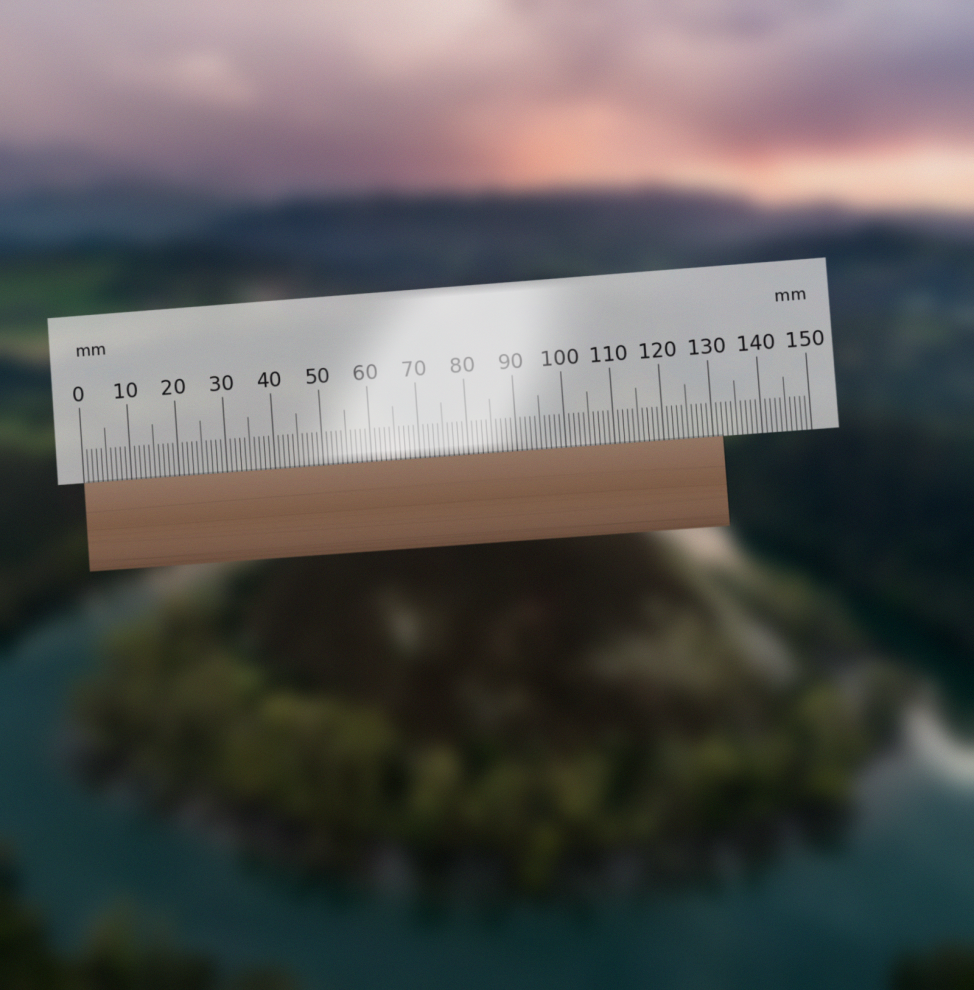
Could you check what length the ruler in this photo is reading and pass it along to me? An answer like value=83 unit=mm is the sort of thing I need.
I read value=132 unit=mm
